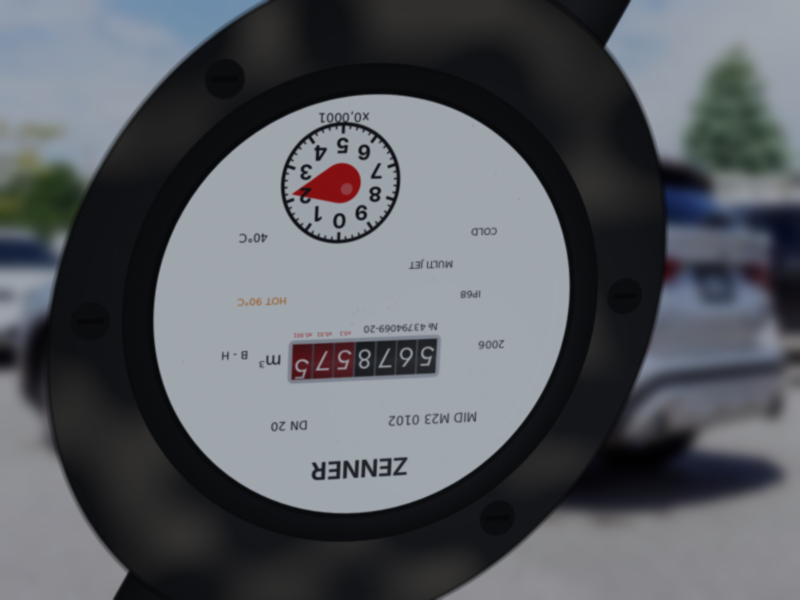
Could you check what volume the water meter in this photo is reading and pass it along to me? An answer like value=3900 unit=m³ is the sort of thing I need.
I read value=5678.5752 unit=m³
